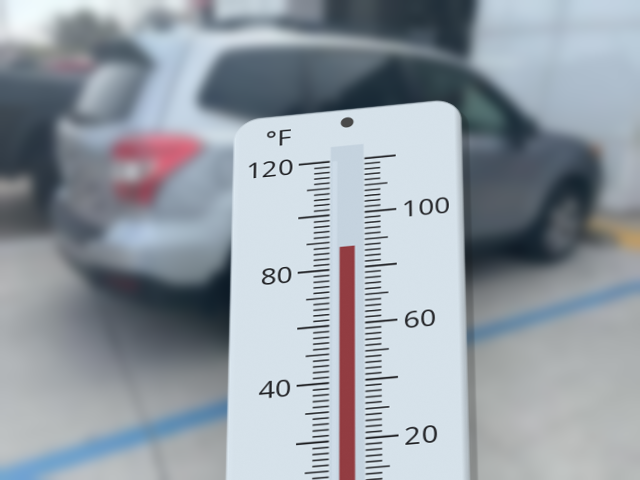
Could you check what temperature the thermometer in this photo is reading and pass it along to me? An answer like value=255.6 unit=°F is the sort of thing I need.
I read value=88 unit=°F
